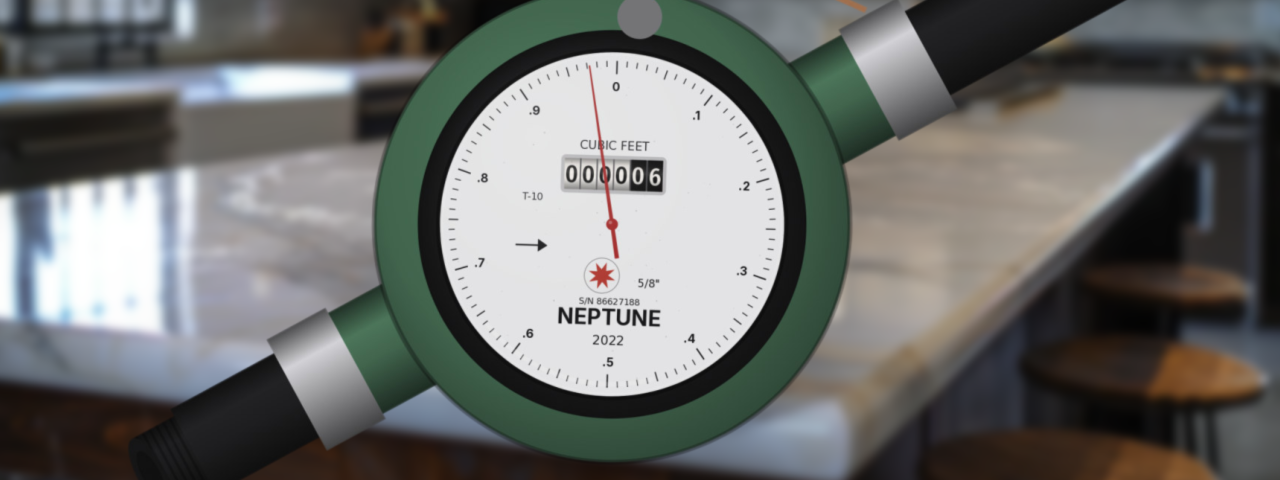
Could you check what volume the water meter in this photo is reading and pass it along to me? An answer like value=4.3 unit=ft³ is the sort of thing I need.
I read value=5.97 unit=ft³
